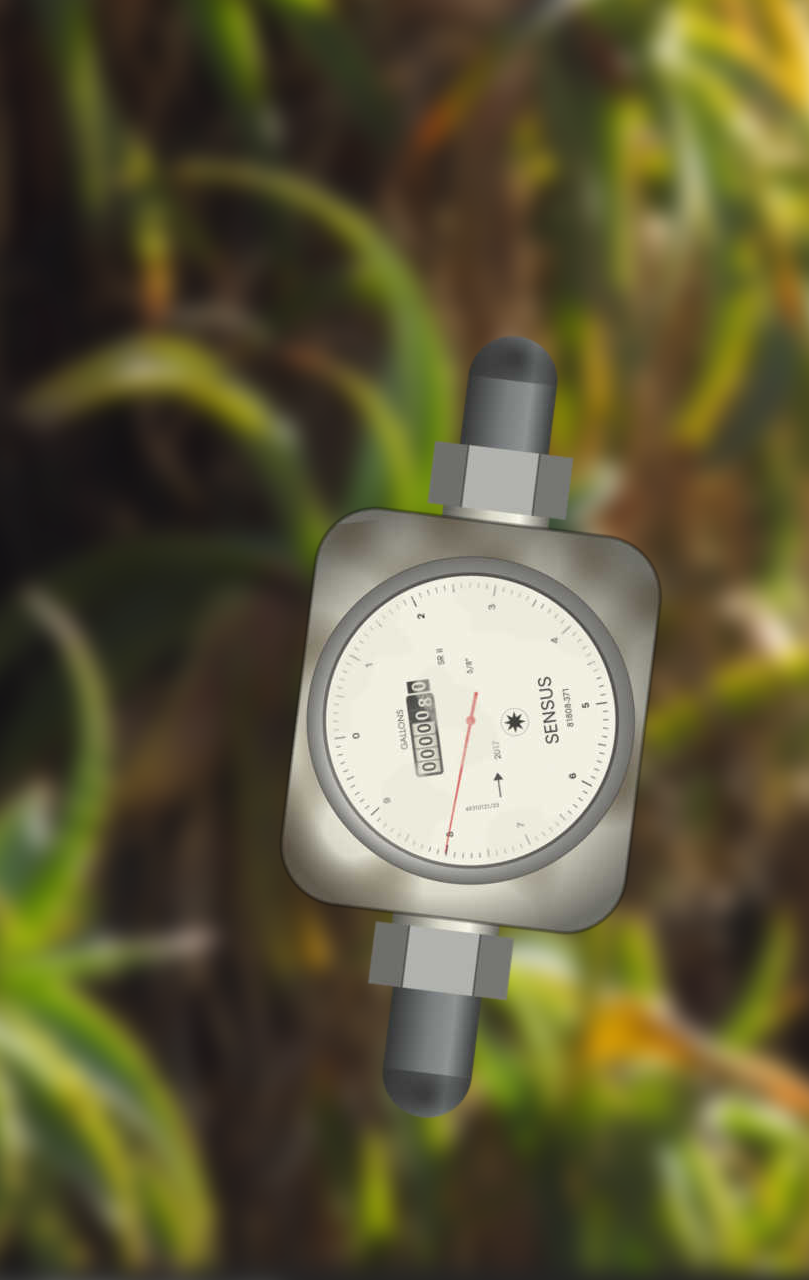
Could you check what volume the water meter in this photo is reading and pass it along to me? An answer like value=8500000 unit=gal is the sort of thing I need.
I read value=78.0 unit=gal
